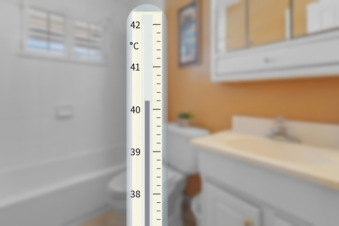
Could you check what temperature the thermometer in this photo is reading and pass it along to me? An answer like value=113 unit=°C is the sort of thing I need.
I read value=40.2 unit=°C
